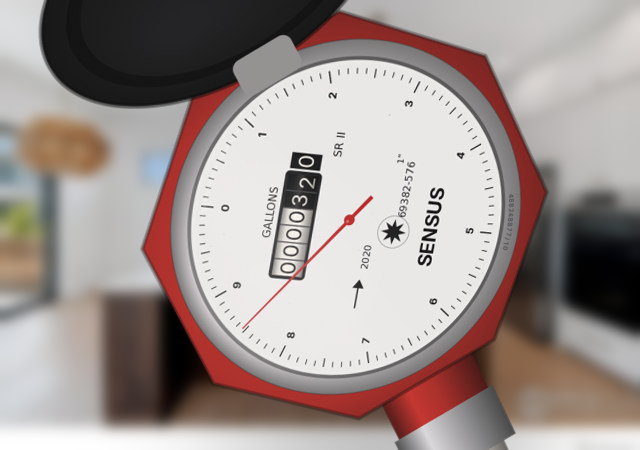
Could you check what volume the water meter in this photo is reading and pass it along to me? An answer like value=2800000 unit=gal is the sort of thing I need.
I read value=318.5 unit=gal
